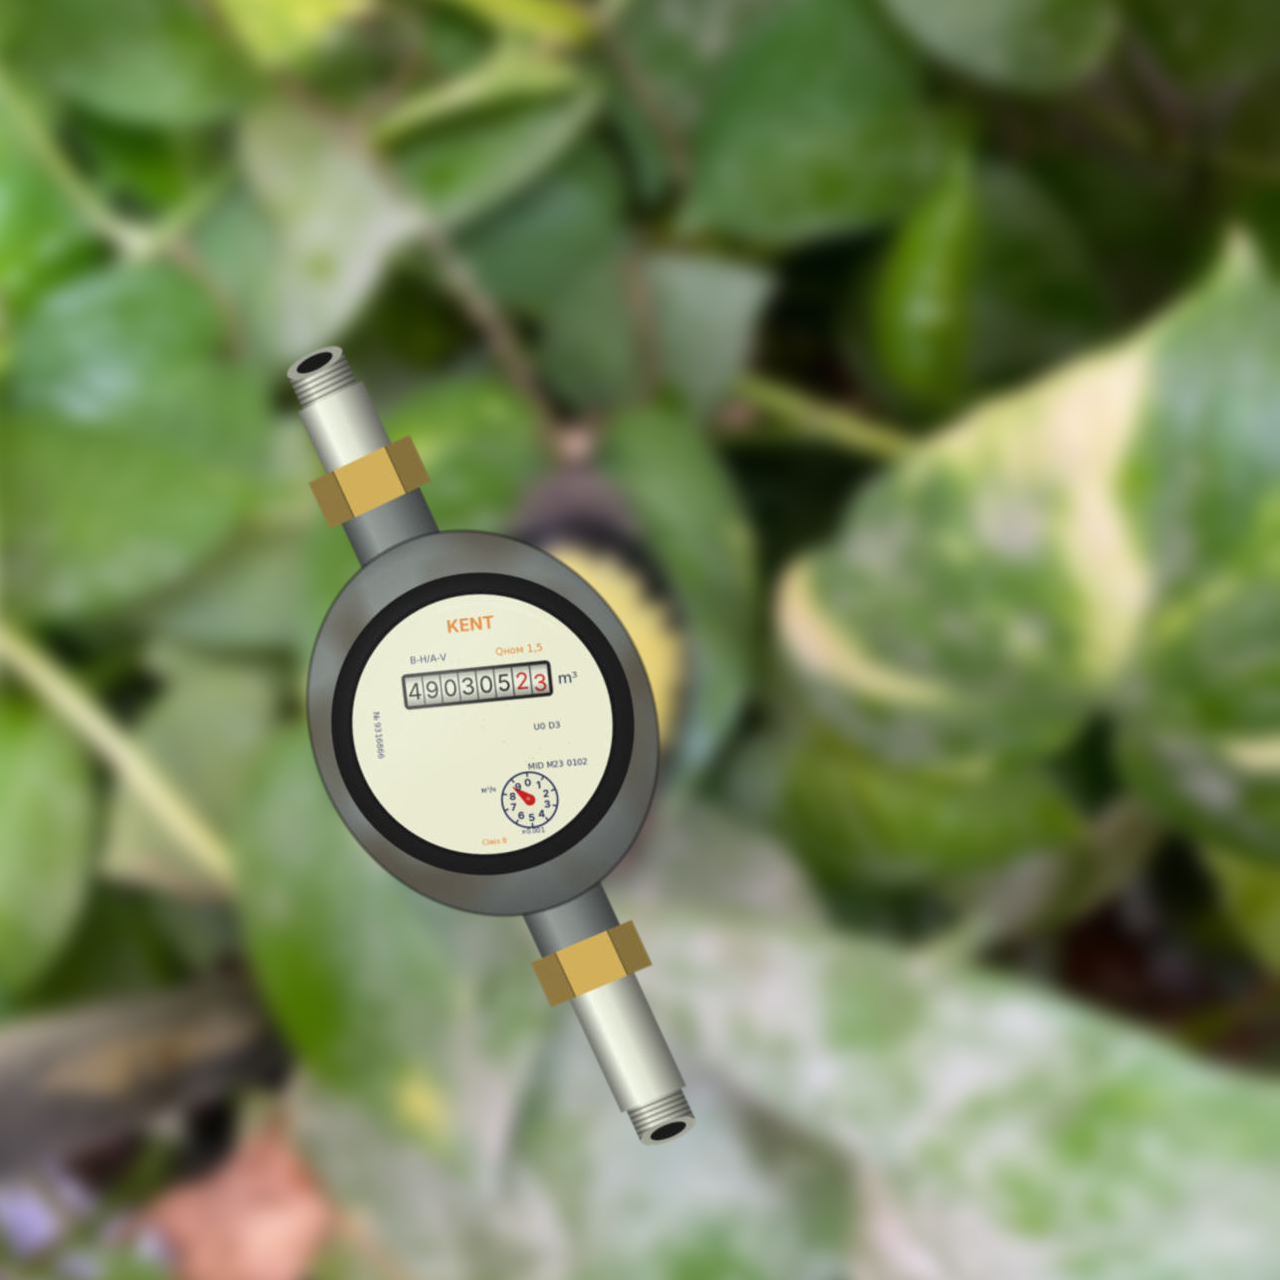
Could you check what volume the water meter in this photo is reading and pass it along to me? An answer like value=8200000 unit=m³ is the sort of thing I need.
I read value=490305.228 unit=m³
